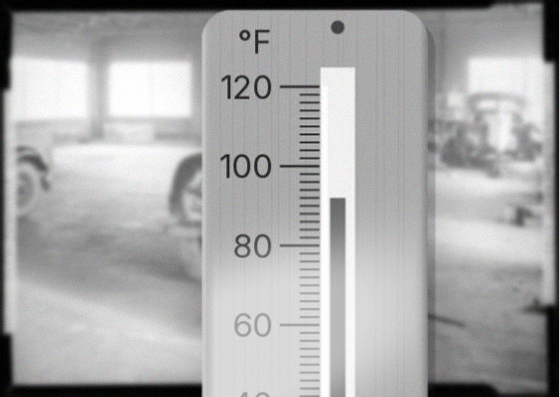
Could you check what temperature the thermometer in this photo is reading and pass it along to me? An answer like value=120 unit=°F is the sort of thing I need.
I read value=92 unit=°F
